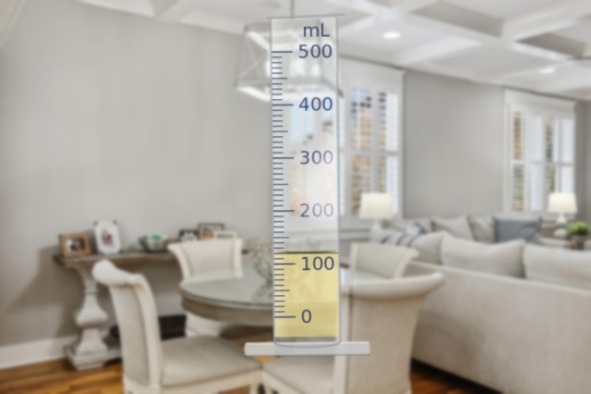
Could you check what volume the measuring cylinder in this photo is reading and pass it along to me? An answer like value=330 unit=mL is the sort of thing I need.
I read value=120 unit=mL
